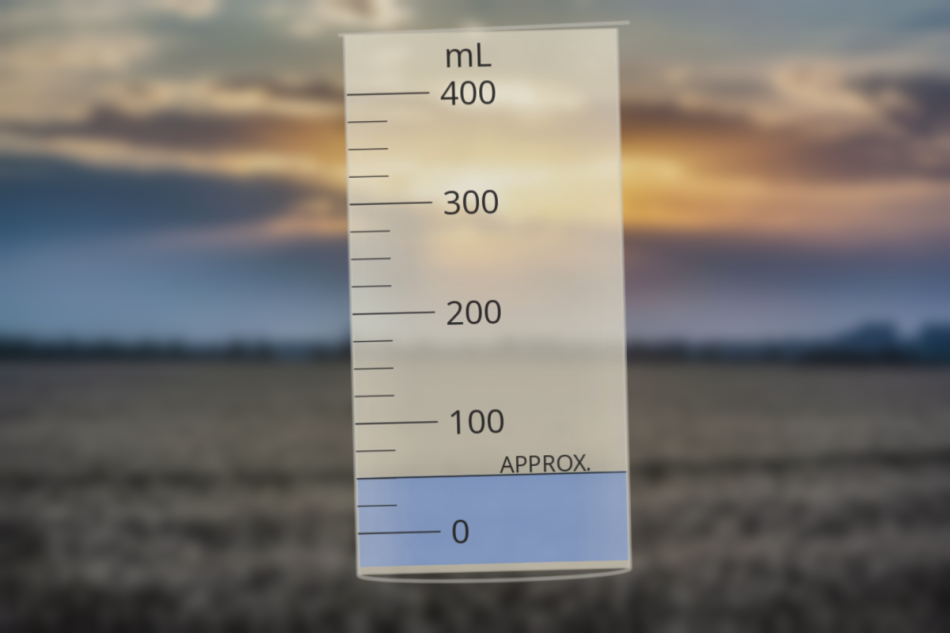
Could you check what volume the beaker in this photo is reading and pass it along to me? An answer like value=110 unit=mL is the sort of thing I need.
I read value=50 unit=mL
